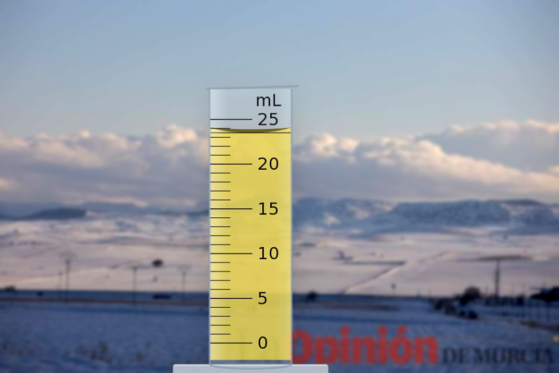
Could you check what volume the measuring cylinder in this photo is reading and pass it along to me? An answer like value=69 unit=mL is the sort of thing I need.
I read value=23.5 unit=mL
